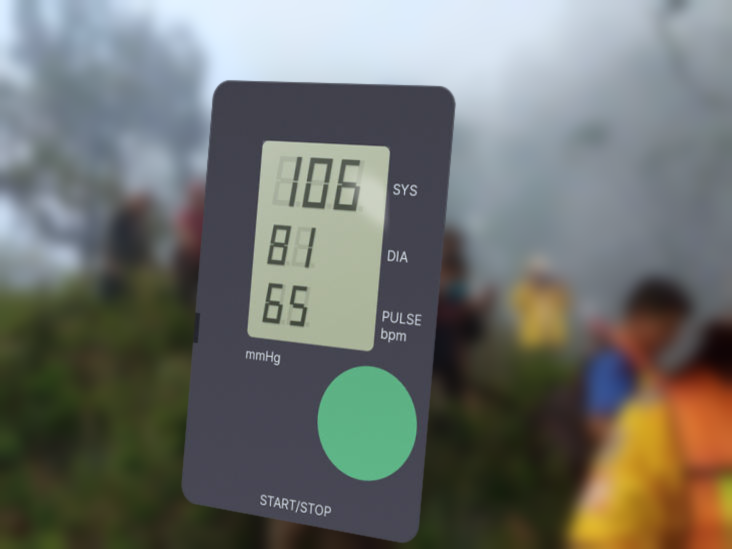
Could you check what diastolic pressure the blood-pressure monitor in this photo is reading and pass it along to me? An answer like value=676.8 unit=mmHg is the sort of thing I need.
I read value=81 unit=mmHg
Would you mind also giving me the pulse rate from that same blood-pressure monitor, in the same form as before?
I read value=65 unit=bpm
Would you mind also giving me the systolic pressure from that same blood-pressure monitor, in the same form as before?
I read value=106 unit=mmHg
